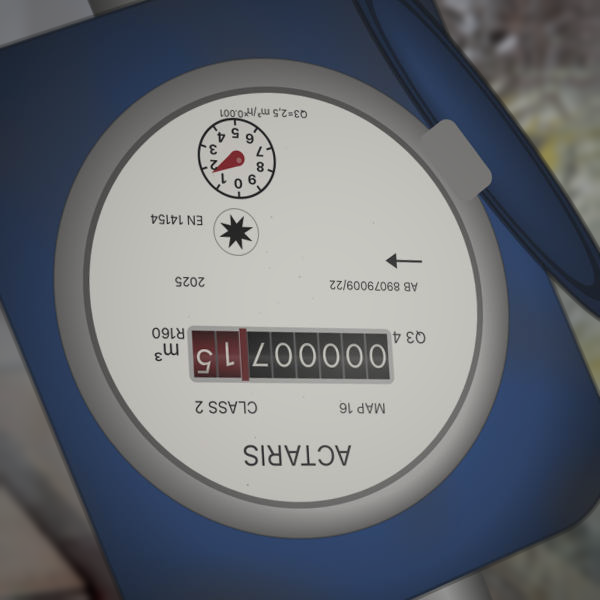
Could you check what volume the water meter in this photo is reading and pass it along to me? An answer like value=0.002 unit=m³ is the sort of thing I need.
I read value=7.151 unit=m³
